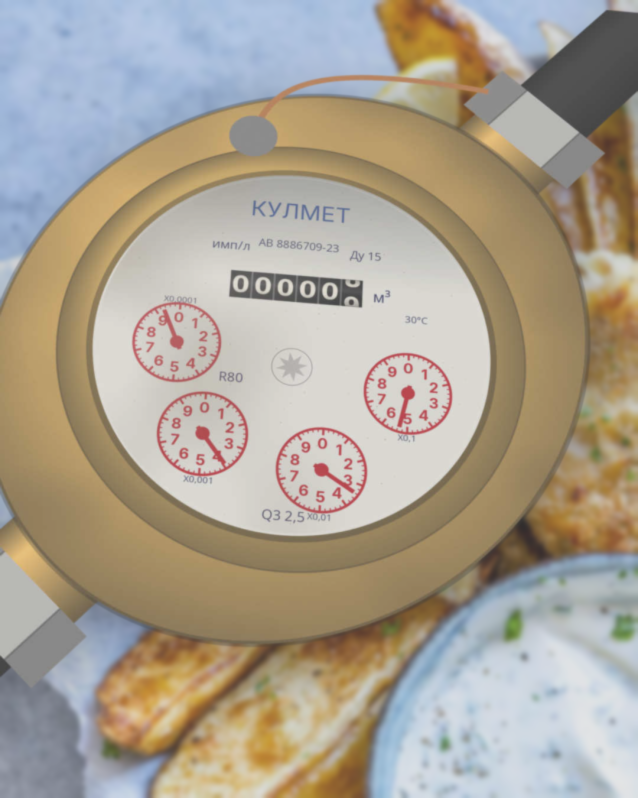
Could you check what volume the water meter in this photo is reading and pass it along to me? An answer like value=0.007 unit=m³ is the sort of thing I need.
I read value=8.5339 unit=m³
